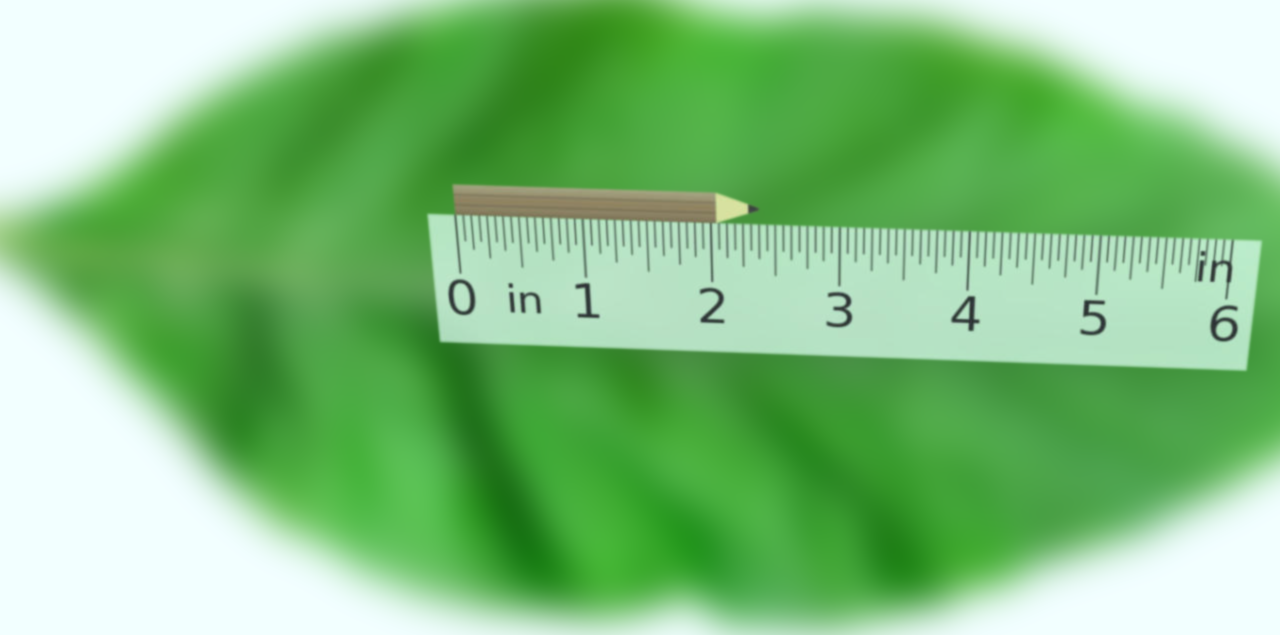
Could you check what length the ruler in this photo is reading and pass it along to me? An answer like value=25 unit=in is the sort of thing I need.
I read value=2.375 unit=in
